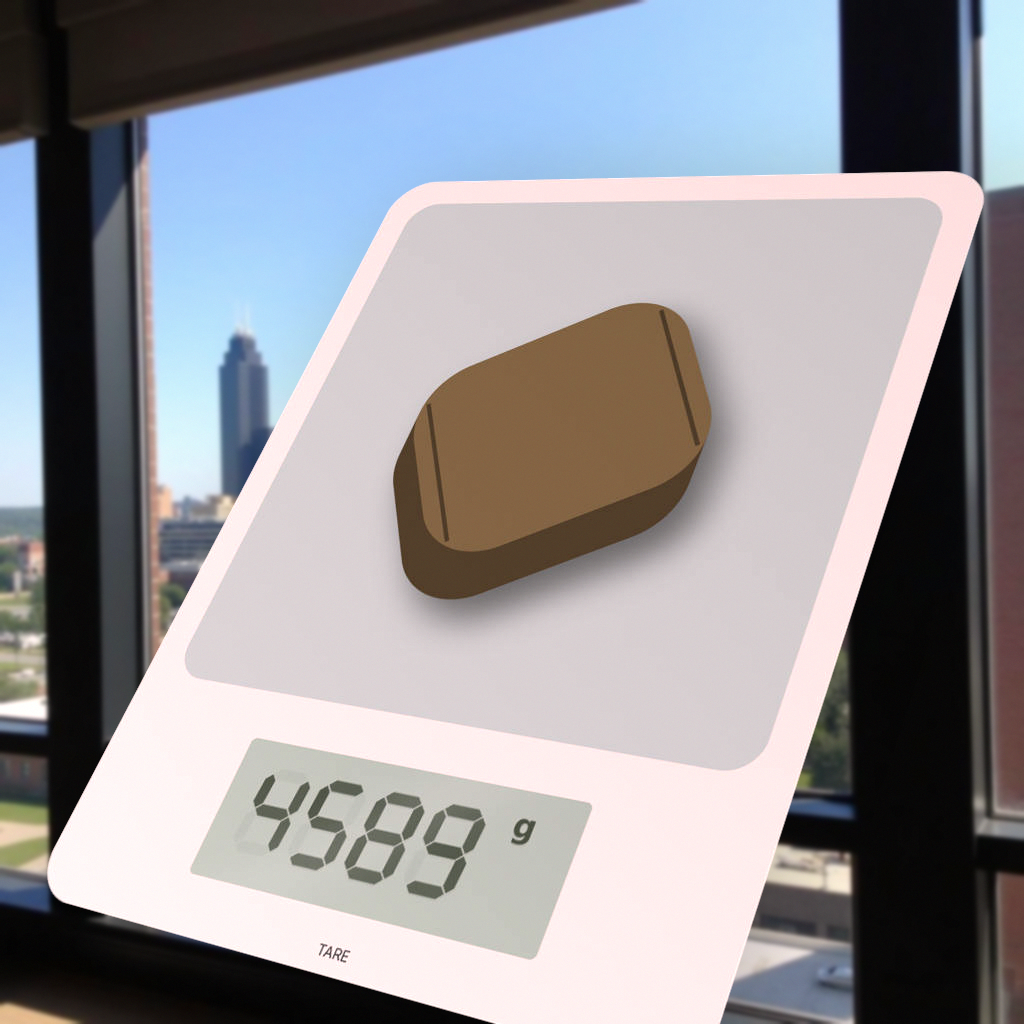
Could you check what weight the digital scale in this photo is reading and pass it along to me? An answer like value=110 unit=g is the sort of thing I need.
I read value=4589 unit=g
